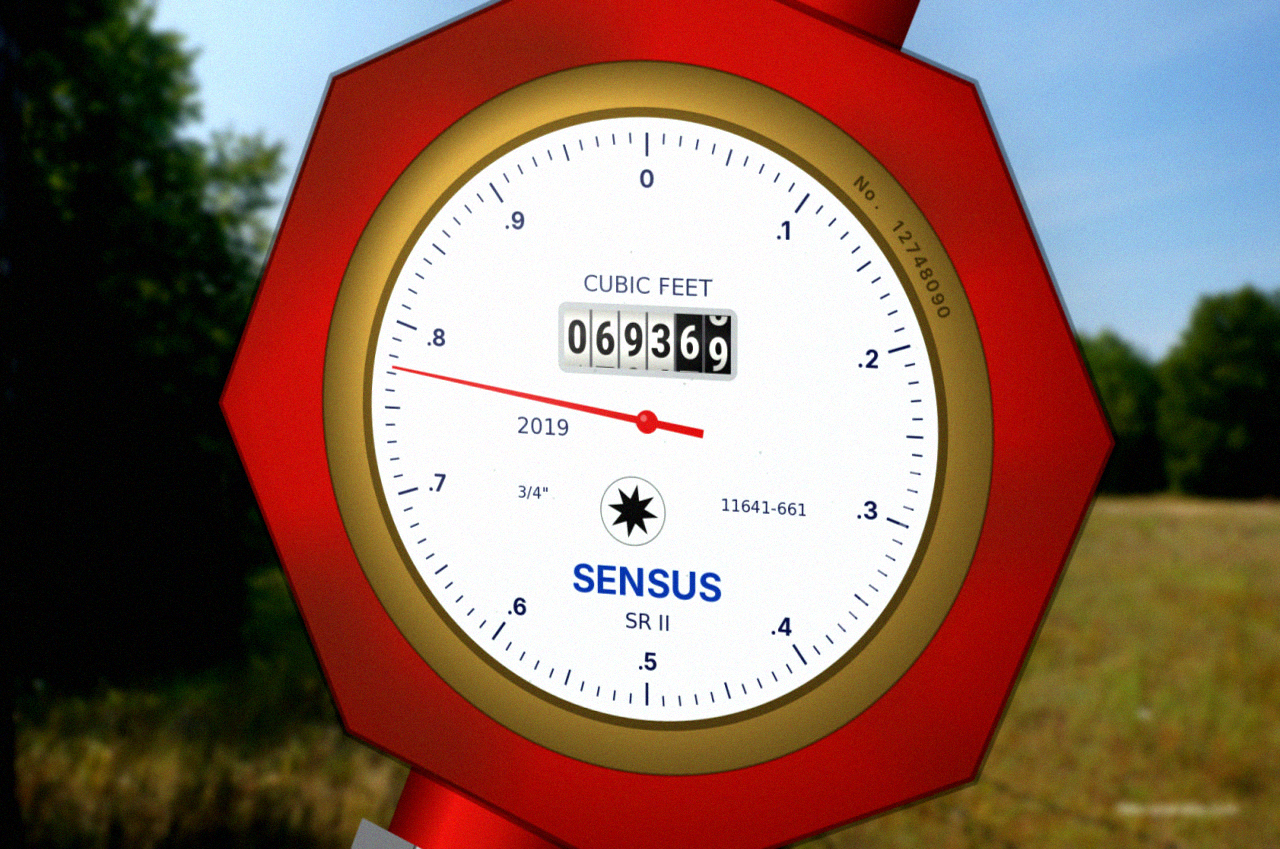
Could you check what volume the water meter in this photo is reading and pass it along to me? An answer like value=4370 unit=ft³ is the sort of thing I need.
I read value=69368.77 unit=ft³
